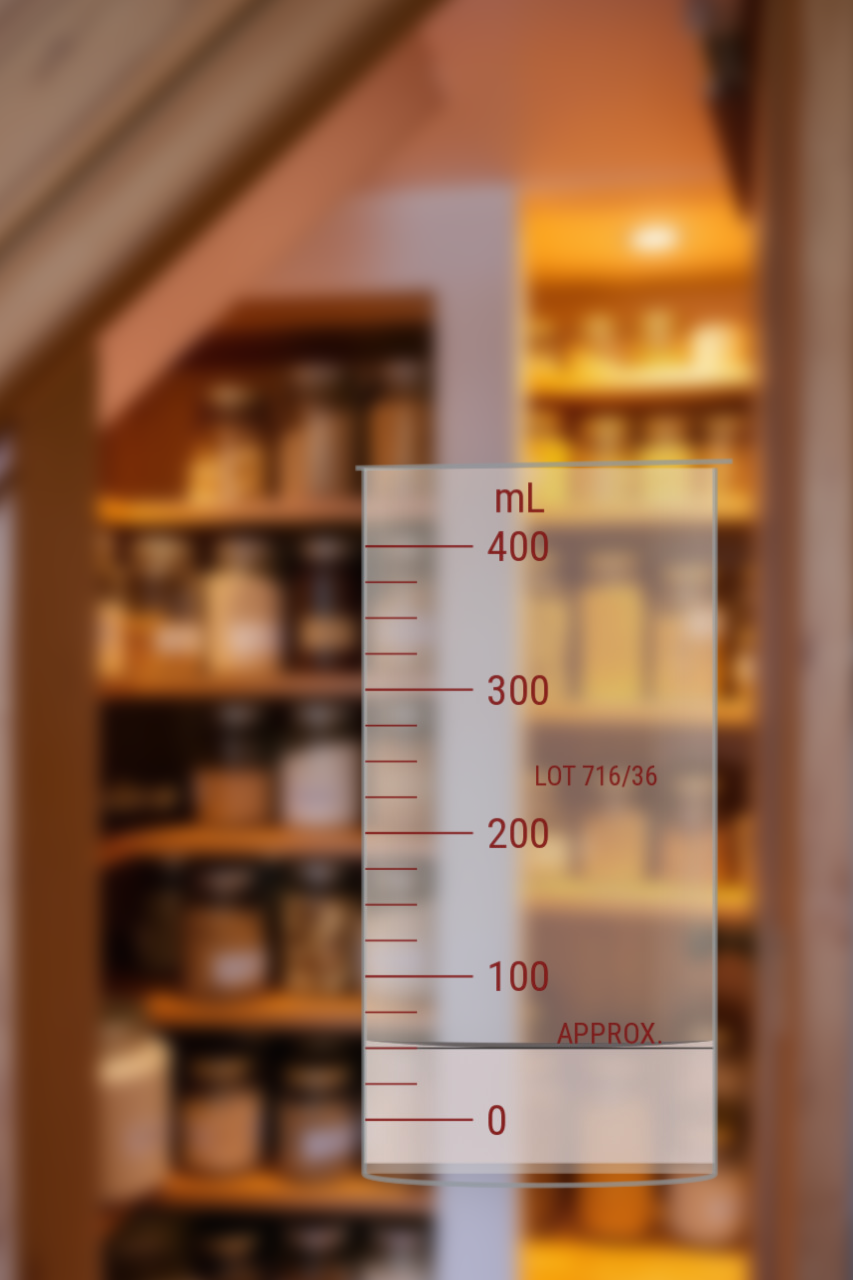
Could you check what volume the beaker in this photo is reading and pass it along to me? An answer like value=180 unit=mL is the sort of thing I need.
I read value=50 unit=mL
